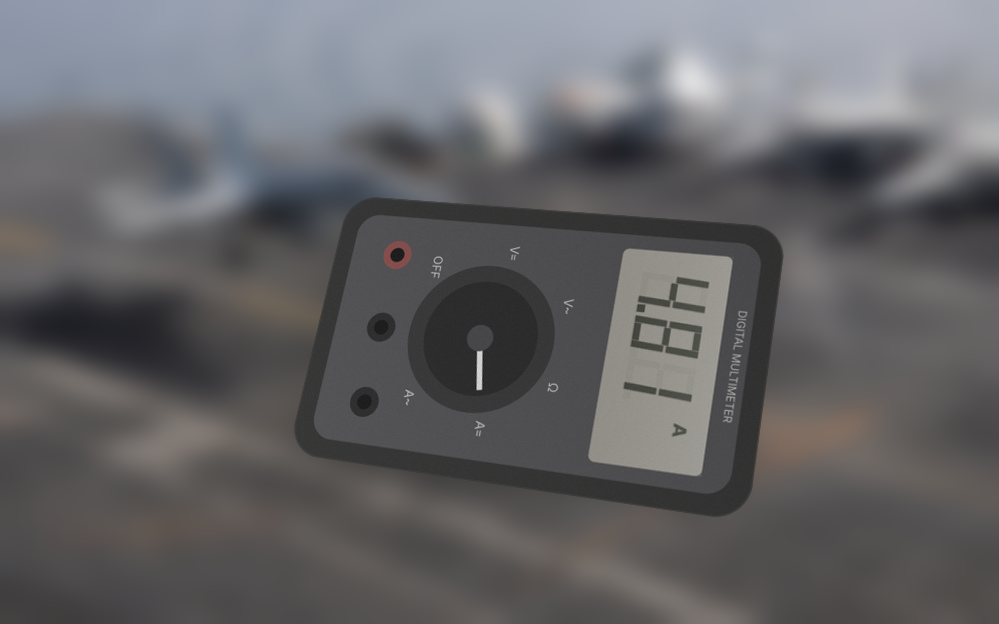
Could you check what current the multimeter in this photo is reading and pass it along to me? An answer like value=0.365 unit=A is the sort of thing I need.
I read value=4.81 unit=A
